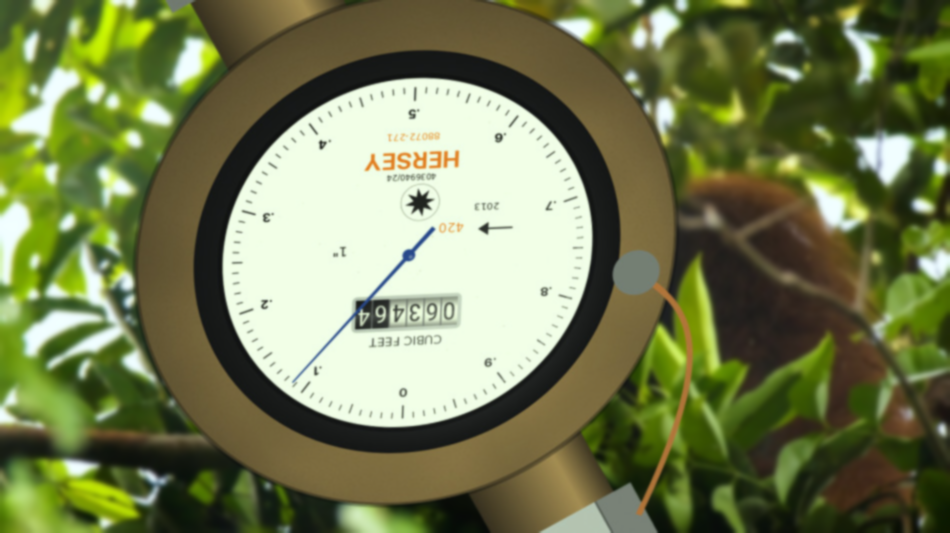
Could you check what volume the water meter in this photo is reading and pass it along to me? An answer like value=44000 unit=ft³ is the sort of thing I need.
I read value=63464.11 unit=ft³
